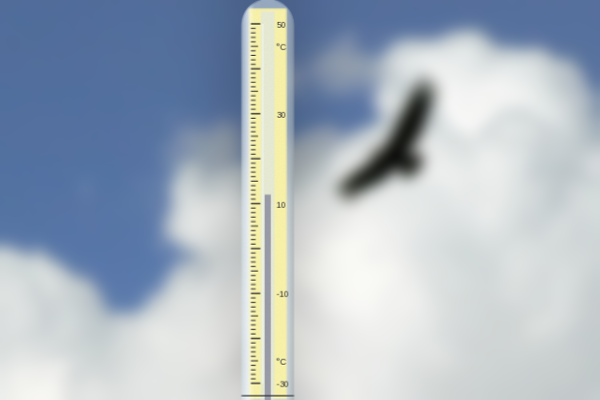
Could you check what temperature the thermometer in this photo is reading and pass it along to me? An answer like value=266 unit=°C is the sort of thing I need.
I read value=12 unit=°C
